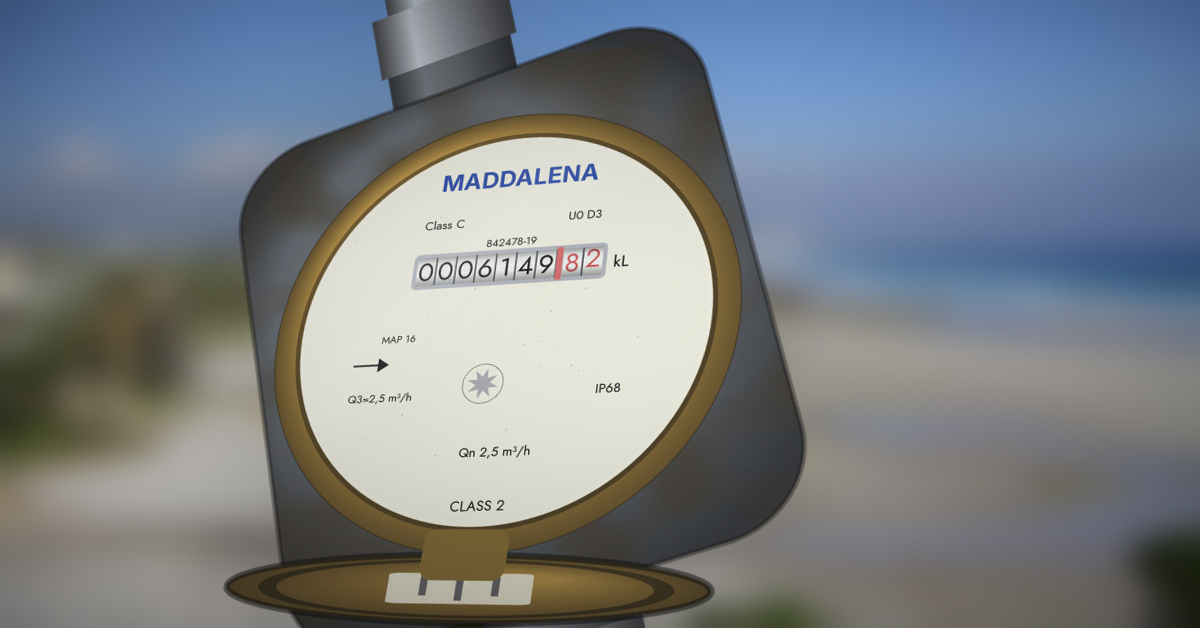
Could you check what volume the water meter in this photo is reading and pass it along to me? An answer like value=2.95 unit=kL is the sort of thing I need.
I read value=6149.82 unit=kL
